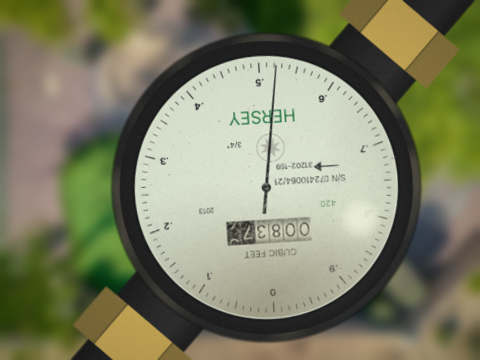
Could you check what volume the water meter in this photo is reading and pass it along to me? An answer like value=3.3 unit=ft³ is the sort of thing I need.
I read value=8375.52 unit=ft³
